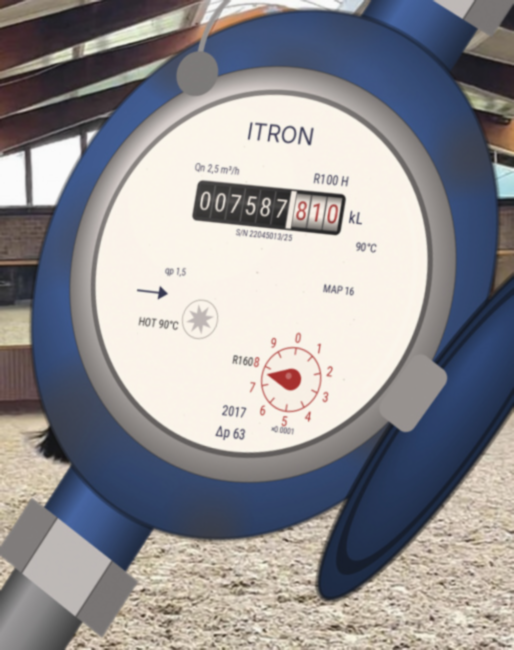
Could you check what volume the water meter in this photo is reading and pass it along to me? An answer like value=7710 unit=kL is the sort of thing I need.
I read value=7587.8107 unit=kL
